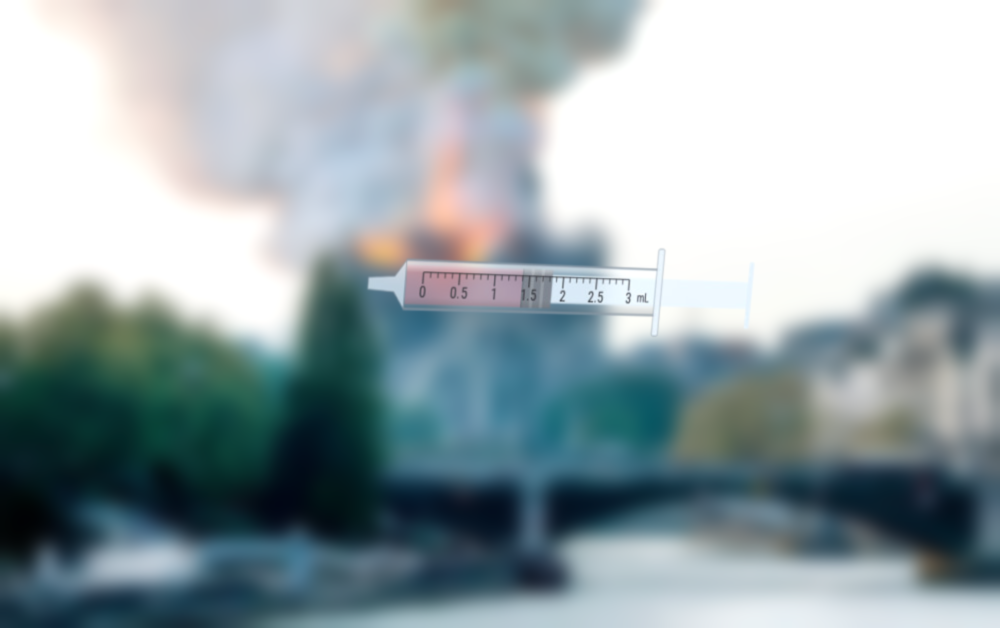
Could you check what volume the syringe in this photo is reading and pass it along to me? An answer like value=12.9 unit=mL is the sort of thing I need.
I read value=1.4 unit=mL
